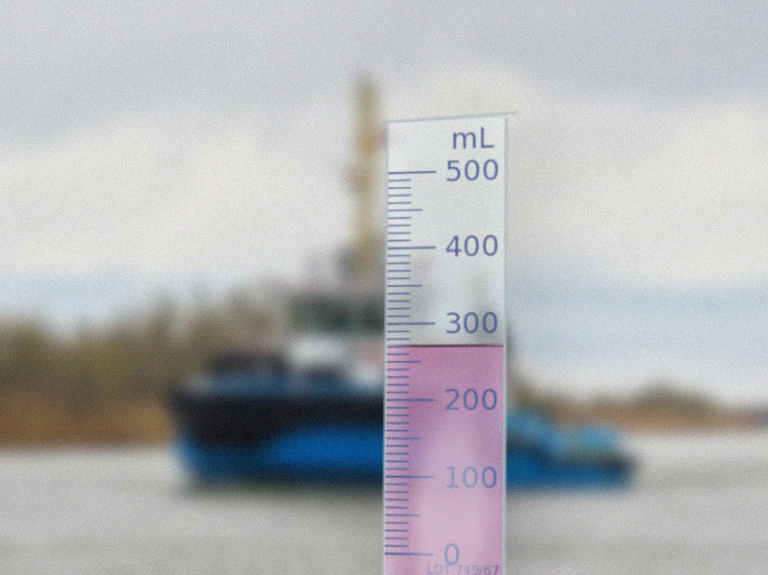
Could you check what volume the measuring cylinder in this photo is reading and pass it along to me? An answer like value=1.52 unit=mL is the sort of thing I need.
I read value=270 unit=mL
